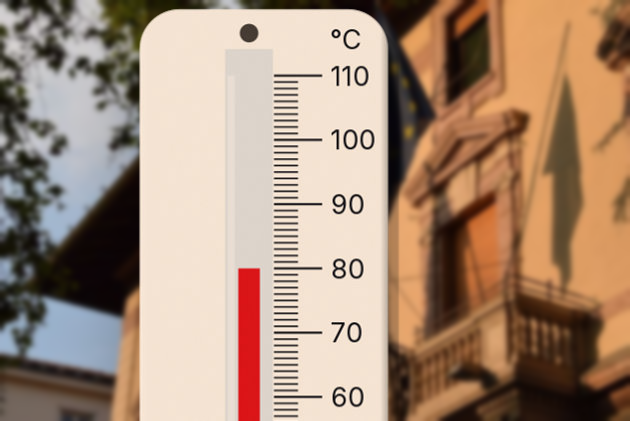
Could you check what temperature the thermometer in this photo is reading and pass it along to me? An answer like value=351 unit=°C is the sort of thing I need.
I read value=80 unit=°C
